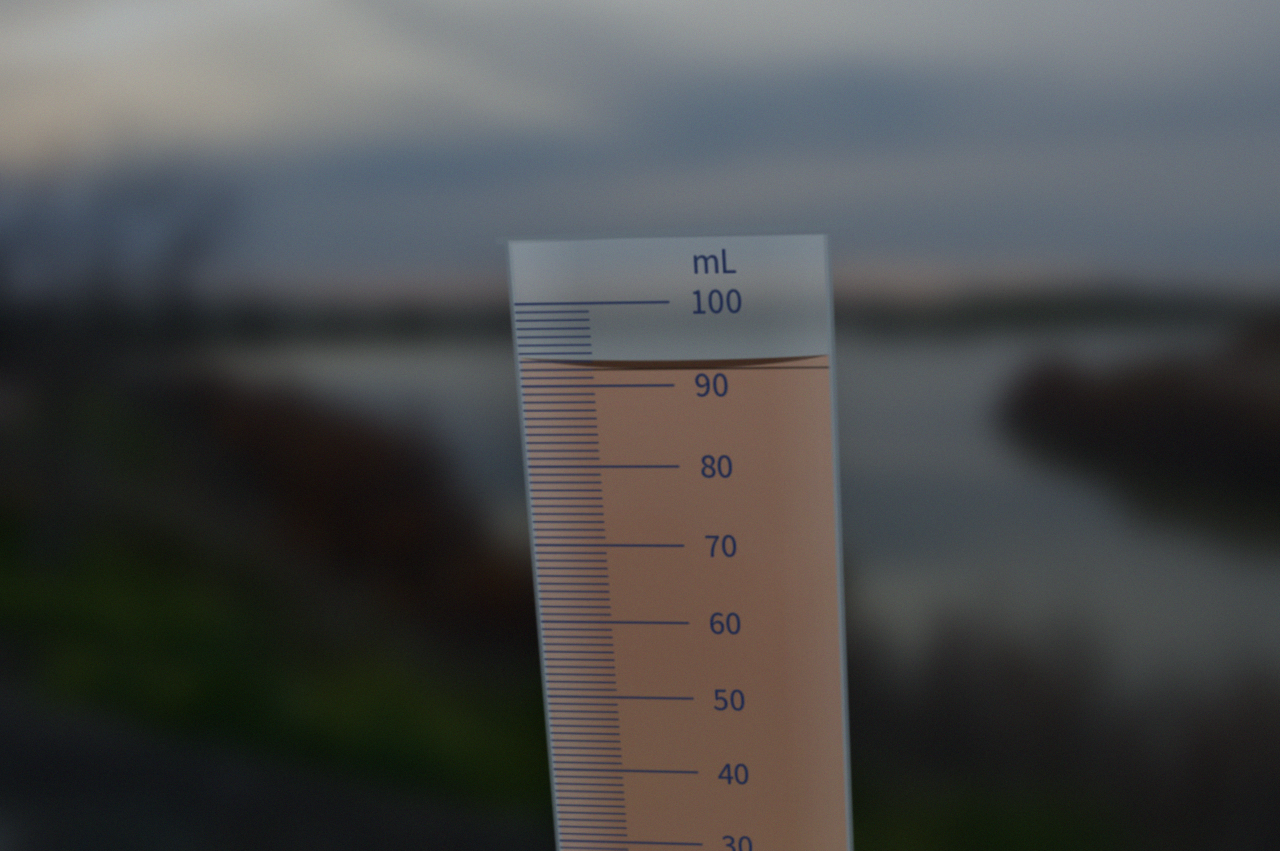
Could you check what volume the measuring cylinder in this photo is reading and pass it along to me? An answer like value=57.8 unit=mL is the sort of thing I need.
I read value=92 unit=mL
